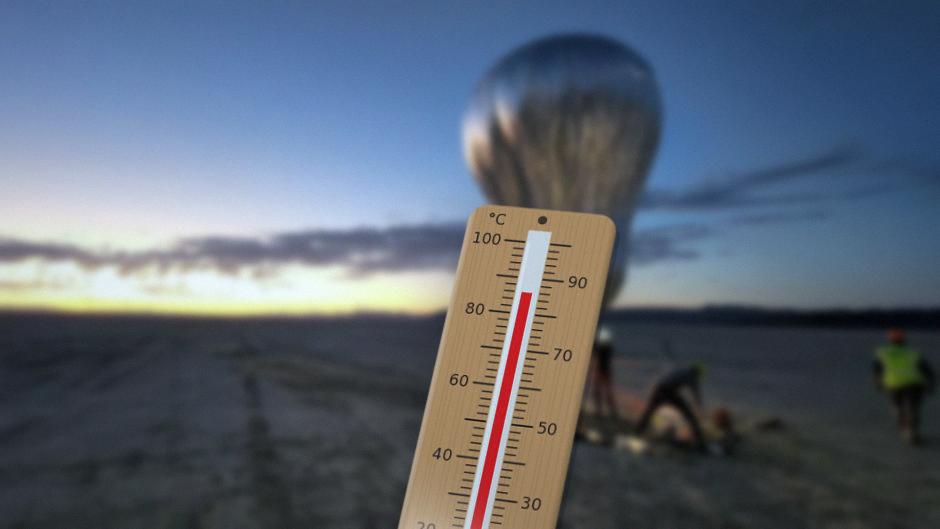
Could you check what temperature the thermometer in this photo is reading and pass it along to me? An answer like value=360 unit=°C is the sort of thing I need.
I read value=86 unit=°C
